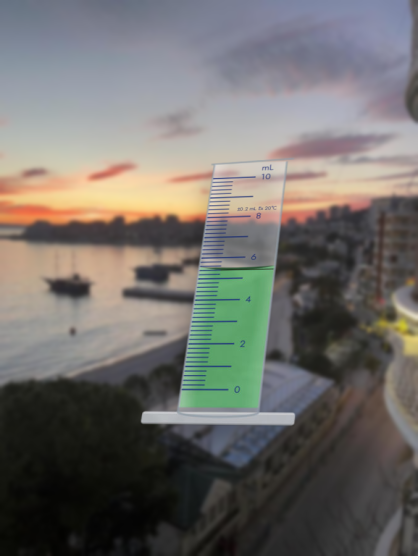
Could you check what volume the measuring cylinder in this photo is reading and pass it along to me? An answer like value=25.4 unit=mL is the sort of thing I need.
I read value=5.4 unit=mL
